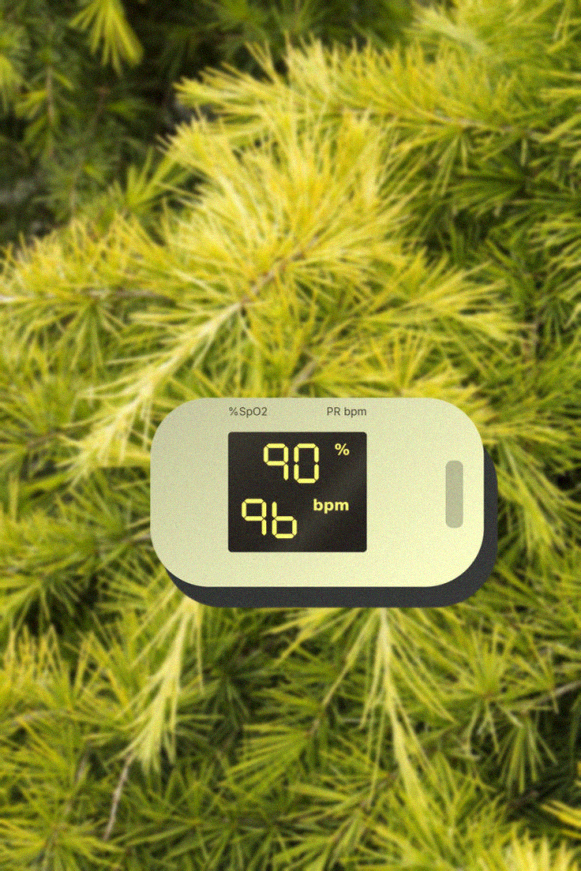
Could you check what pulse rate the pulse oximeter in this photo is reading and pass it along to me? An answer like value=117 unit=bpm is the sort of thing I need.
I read value=96 unit=bpm
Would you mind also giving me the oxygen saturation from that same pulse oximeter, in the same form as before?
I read value=90 unit=%
